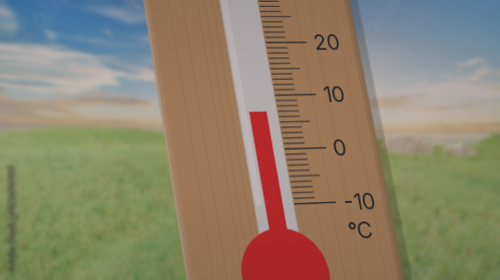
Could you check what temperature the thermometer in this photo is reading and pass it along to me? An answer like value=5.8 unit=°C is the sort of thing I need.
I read value=7 unit=°C
